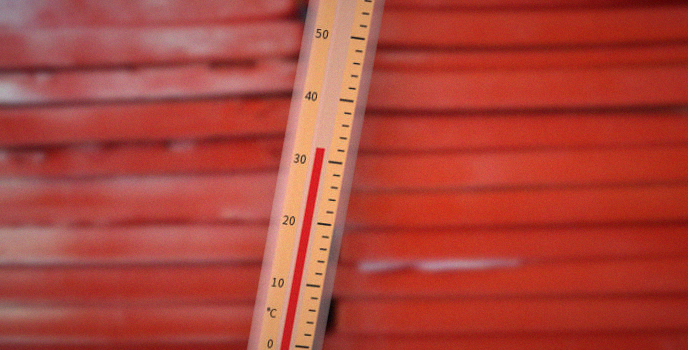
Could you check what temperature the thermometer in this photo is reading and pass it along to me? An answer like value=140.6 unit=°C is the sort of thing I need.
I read value=32 unit=°C
